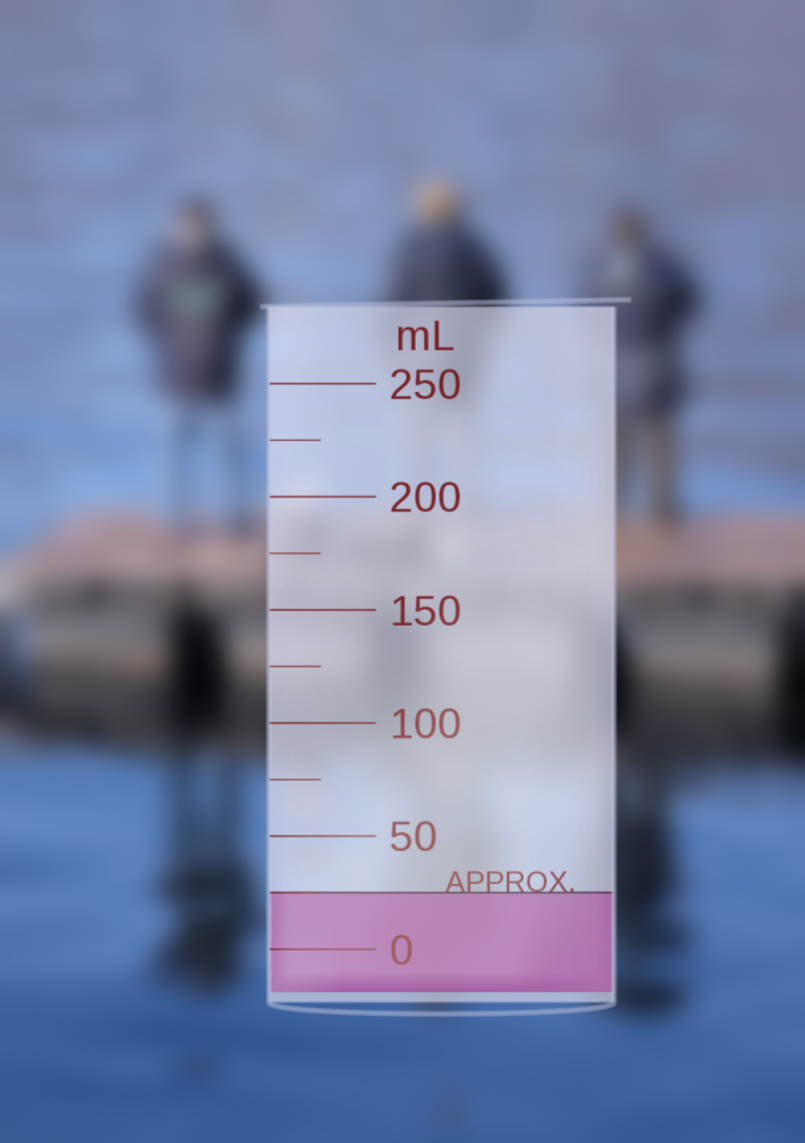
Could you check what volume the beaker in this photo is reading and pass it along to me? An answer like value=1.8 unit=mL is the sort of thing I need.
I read value=25 unit=mL
